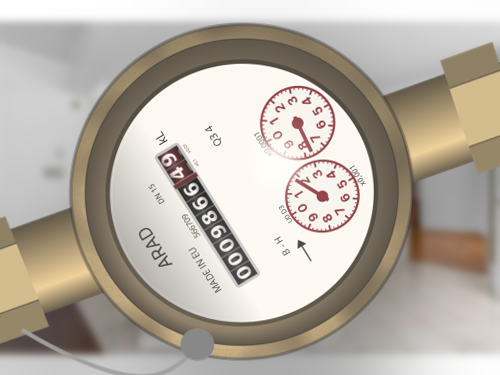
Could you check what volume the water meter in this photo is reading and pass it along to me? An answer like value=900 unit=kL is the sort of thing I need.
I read value=9866.4917 unit=kL
